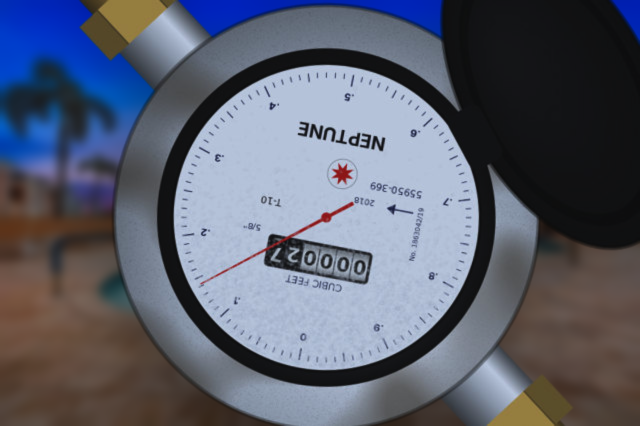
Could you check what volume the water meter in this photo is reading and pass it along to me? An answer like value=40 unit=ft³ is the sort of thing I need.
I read value=27.14 unit=ft³
